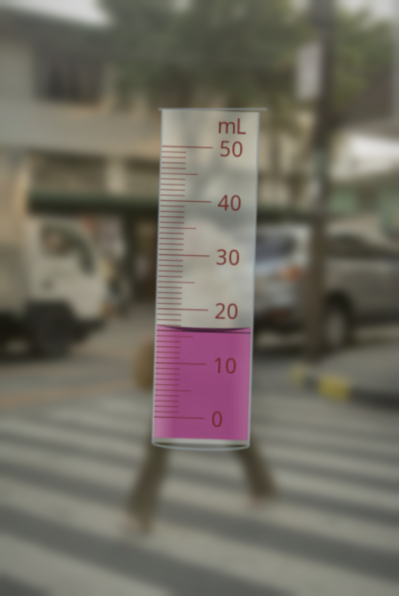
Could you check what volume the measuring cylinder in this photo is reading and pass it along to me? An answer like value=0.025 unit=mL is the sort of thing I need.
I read value=16 unit=mL
